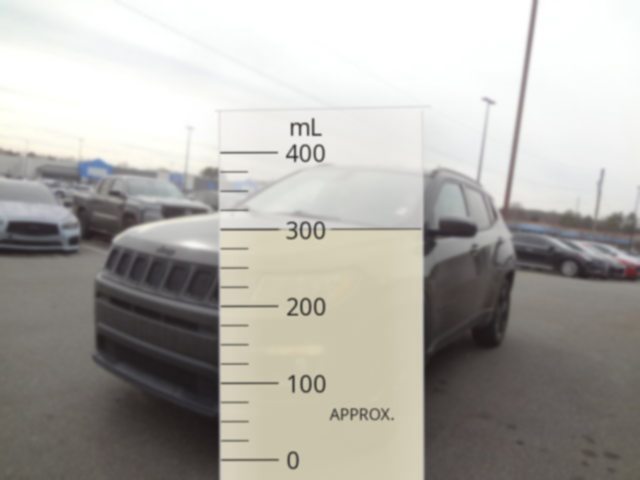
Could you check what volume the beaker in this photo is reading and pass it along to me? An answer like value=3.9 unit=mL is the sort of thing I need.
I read value=300 unit=mL
